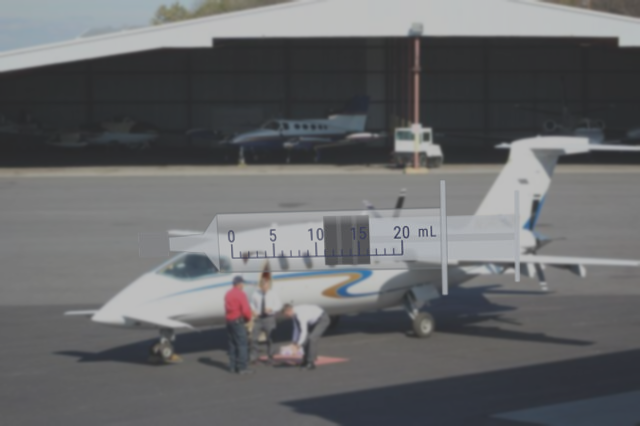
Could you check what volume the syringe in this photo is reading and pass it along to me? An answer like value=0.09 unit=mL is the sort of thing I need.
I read value=11 unit=mL
